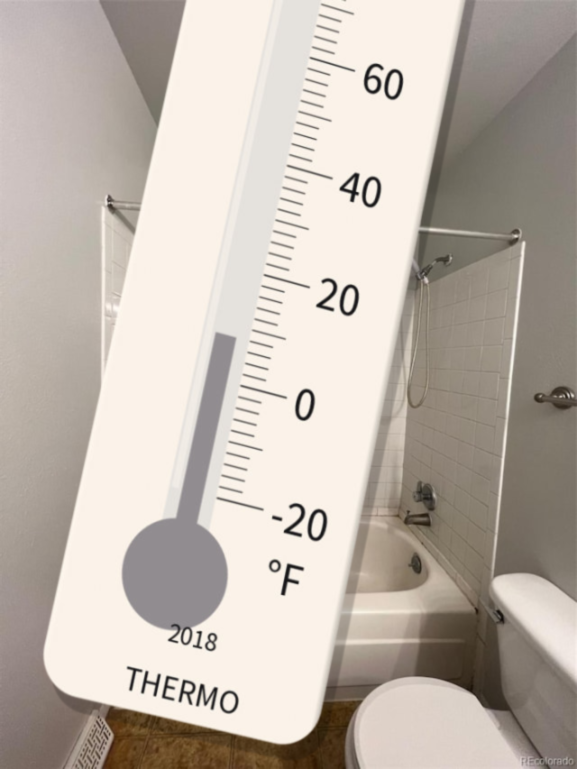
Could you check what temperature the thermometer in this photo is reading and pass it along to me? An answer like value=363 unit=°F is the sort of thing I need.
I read value=8 unit=°F
